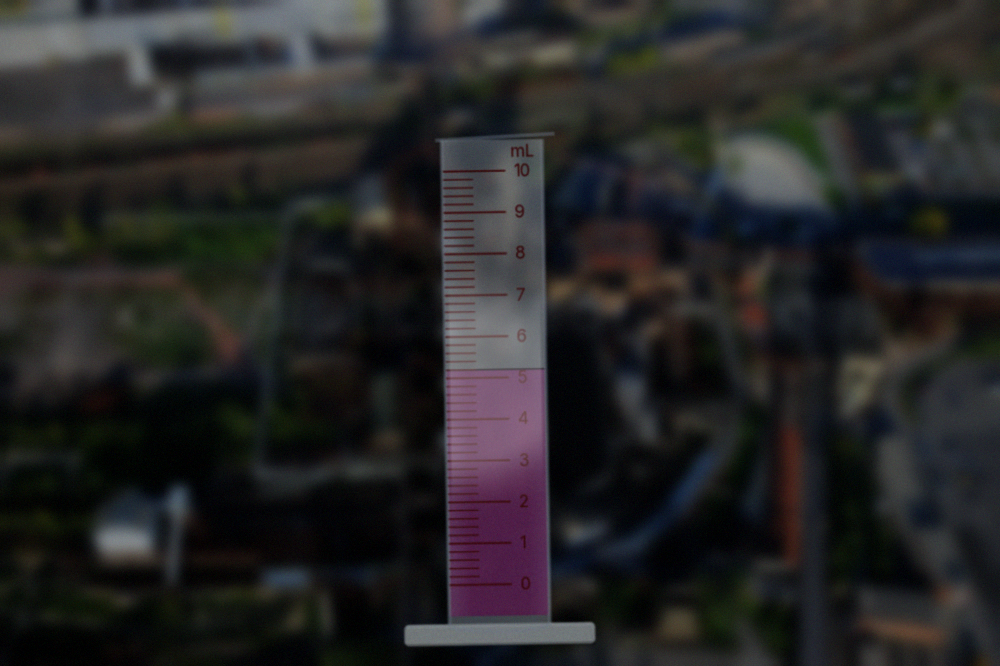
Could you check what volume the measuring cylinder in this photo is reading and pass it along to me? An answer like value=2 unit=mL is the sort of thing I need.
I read value=5.2 unit=mL
